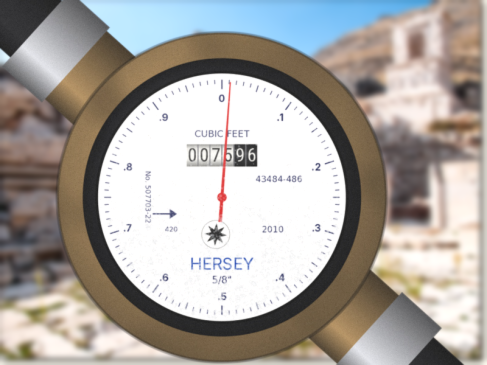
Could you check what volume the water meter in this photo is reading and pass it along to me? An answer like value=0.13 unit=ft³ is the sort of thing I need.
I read value=7596.01 unit=ft³
